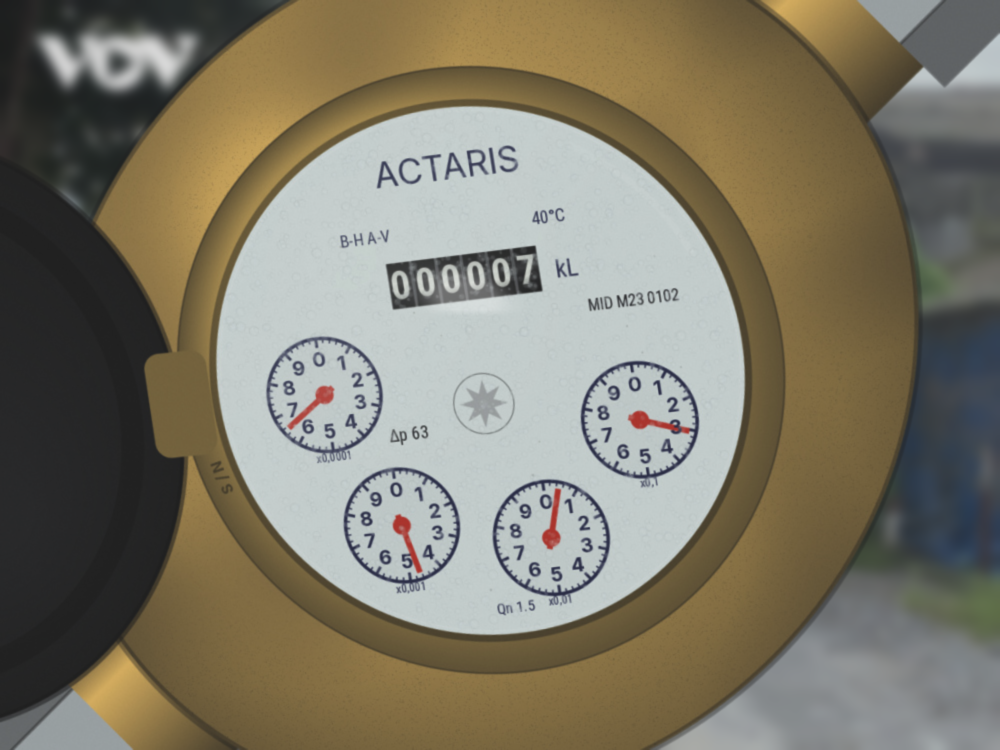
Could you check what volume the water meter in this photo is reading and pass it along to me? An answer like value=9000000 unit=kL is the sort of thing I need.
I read value=7.3046 unit=kL
